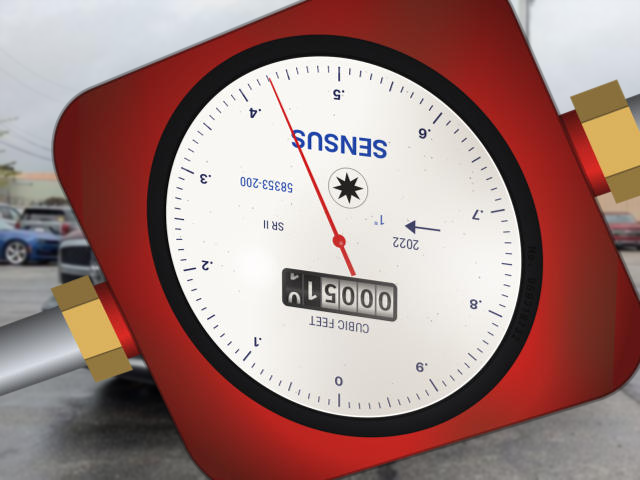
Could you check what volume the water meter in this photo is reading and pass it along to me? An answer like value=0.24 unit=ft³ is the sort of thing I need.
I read value=510.43 unit=ft³
